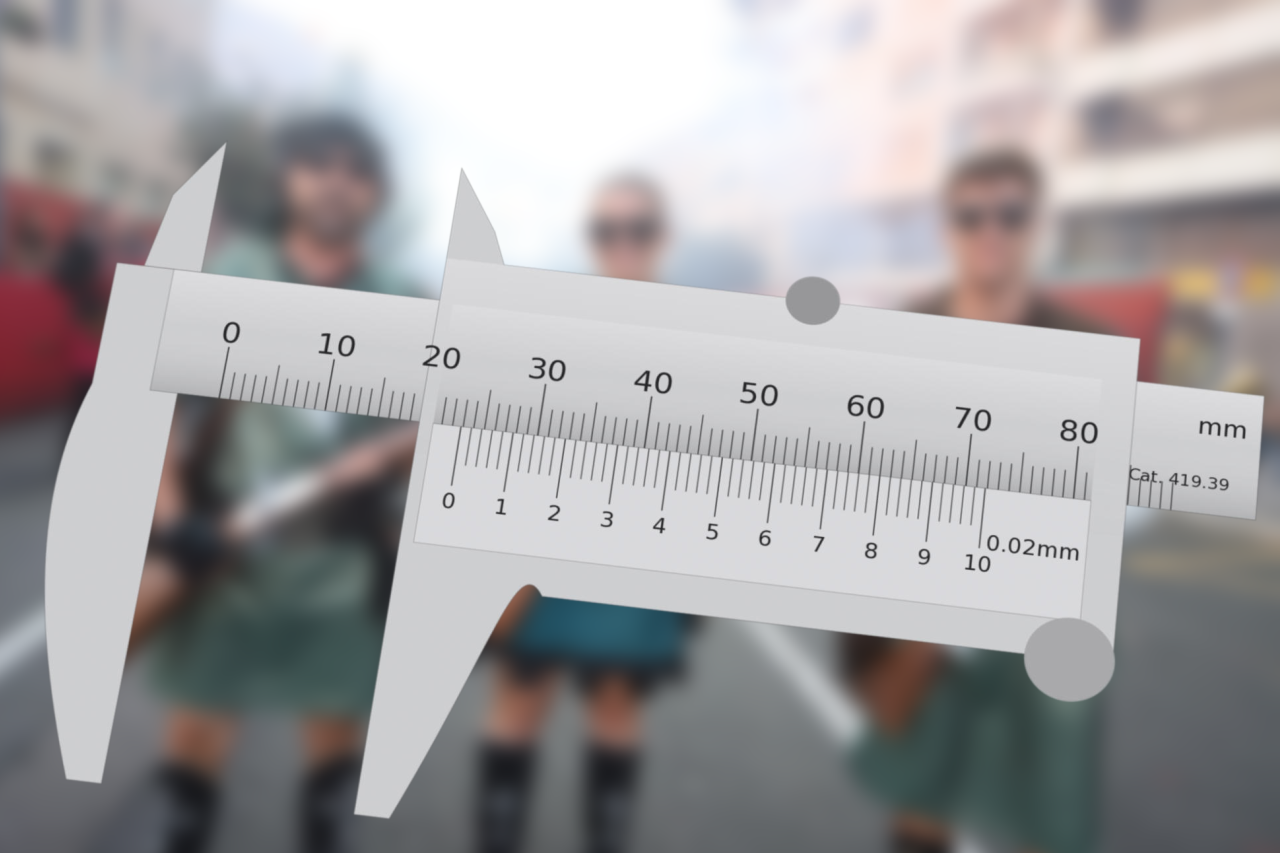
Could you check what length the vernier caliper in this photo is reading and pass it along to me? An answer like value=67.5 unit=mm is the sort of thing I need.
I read value=22.8 unit=mm
